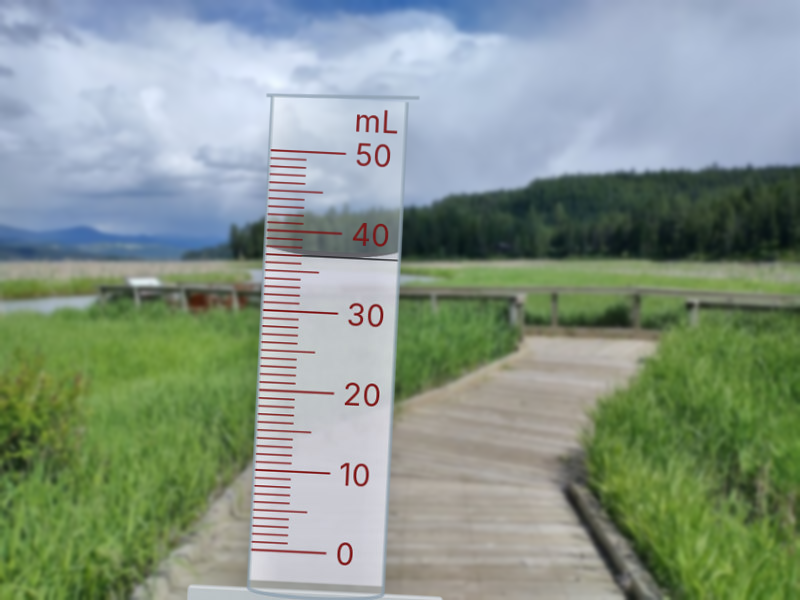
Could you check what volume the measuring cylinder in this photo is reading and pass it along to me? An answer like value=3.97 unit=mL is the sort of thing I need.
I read value=37 unit=mL
